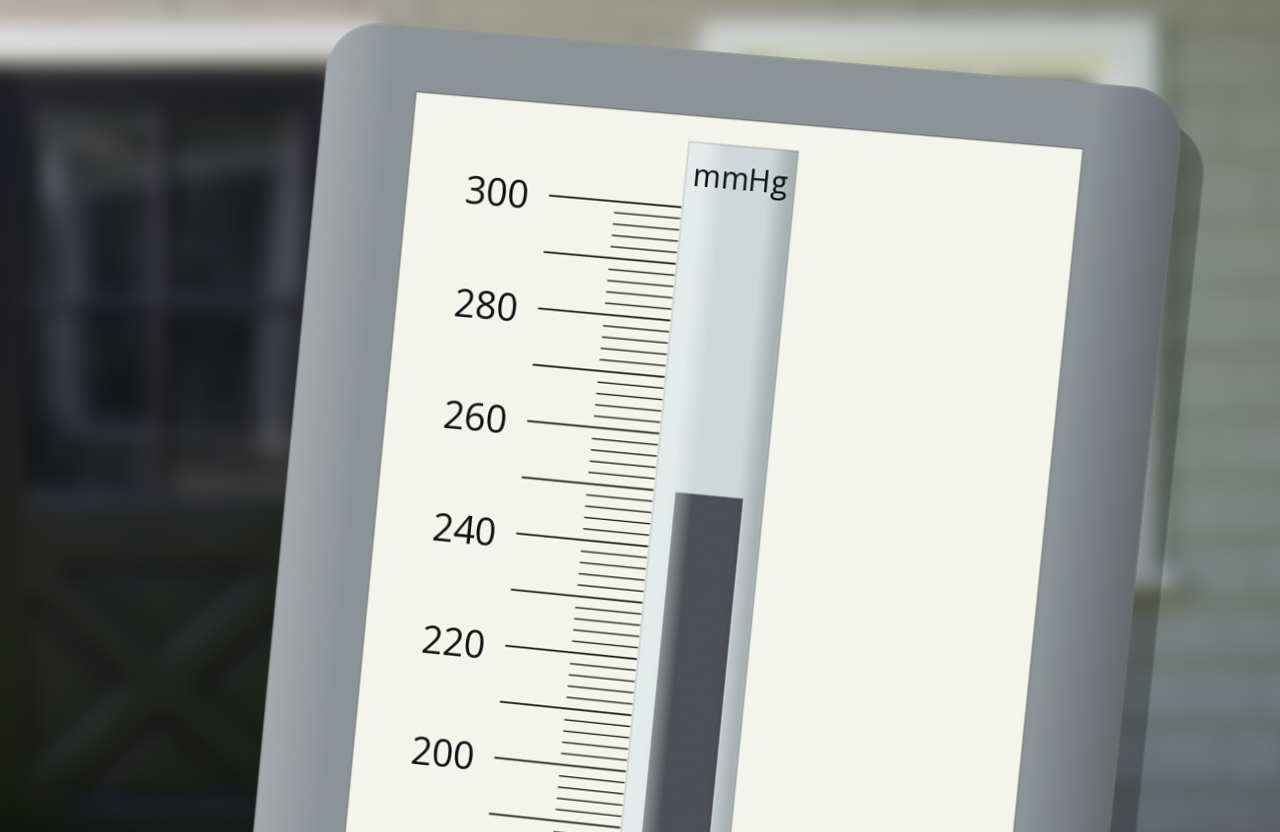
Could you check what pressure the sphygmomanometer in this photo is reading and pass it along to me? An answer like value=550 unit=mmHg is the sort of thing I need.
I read value=250 unit=mmHg
